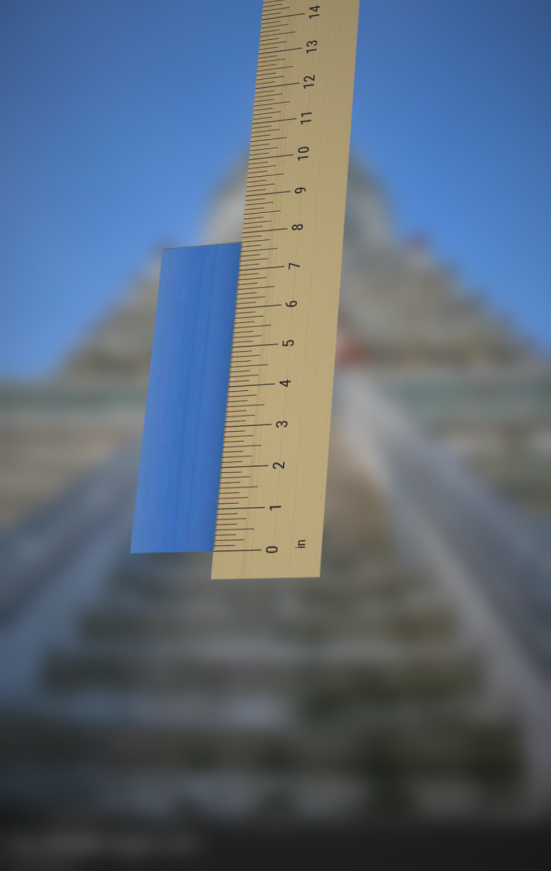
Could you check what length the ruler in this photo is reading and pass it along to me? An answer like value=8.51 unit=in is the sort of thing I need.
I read value=7.75 unit=in
